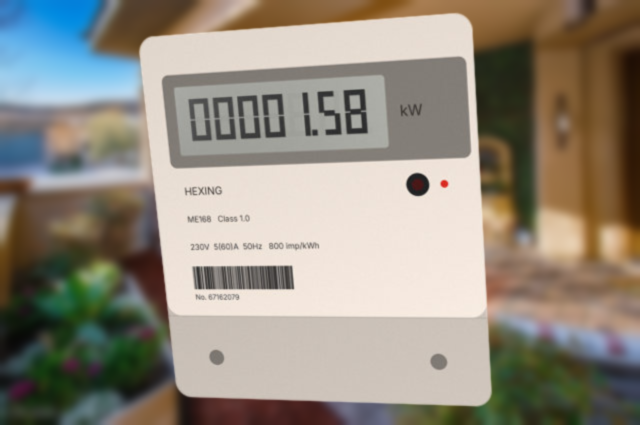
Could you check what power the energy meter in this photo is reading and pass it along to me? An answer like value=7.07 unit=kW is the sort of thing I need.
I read value=1.58 unit=kW
